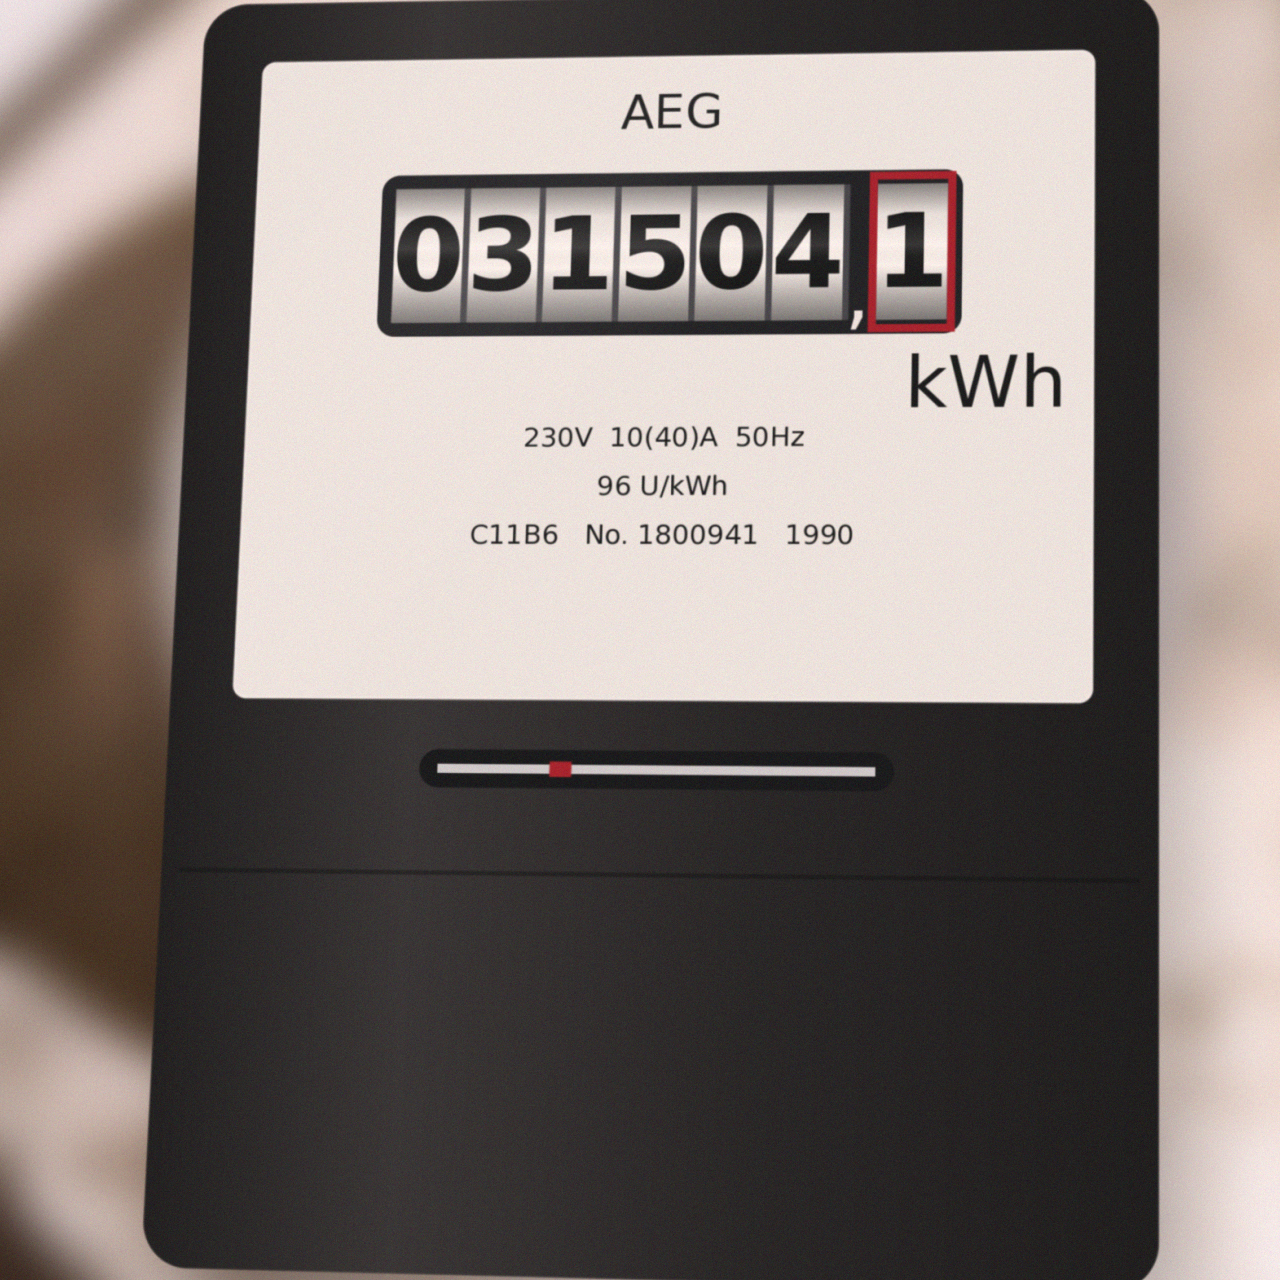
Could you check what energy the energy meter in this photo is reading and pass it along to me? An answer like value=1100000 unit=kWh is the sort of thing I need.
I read value=31504.1 unit=kWh
